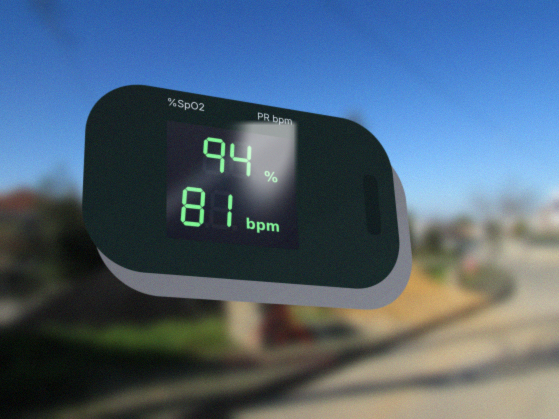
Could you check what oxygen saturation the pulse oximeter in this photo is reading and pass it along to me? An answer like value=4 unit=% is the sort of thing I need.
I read value=94 unit=%
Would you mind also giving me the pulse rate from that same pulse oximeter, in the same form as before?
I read value=81 unit=bpm
